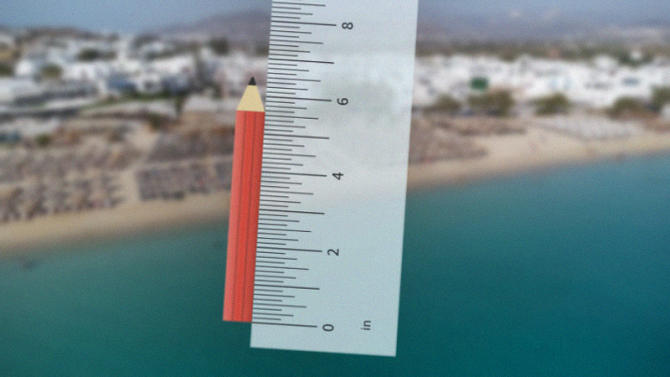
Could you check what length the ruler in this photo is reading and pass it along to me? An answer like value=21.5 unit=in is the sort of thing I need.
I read value=6.5 unit=in
